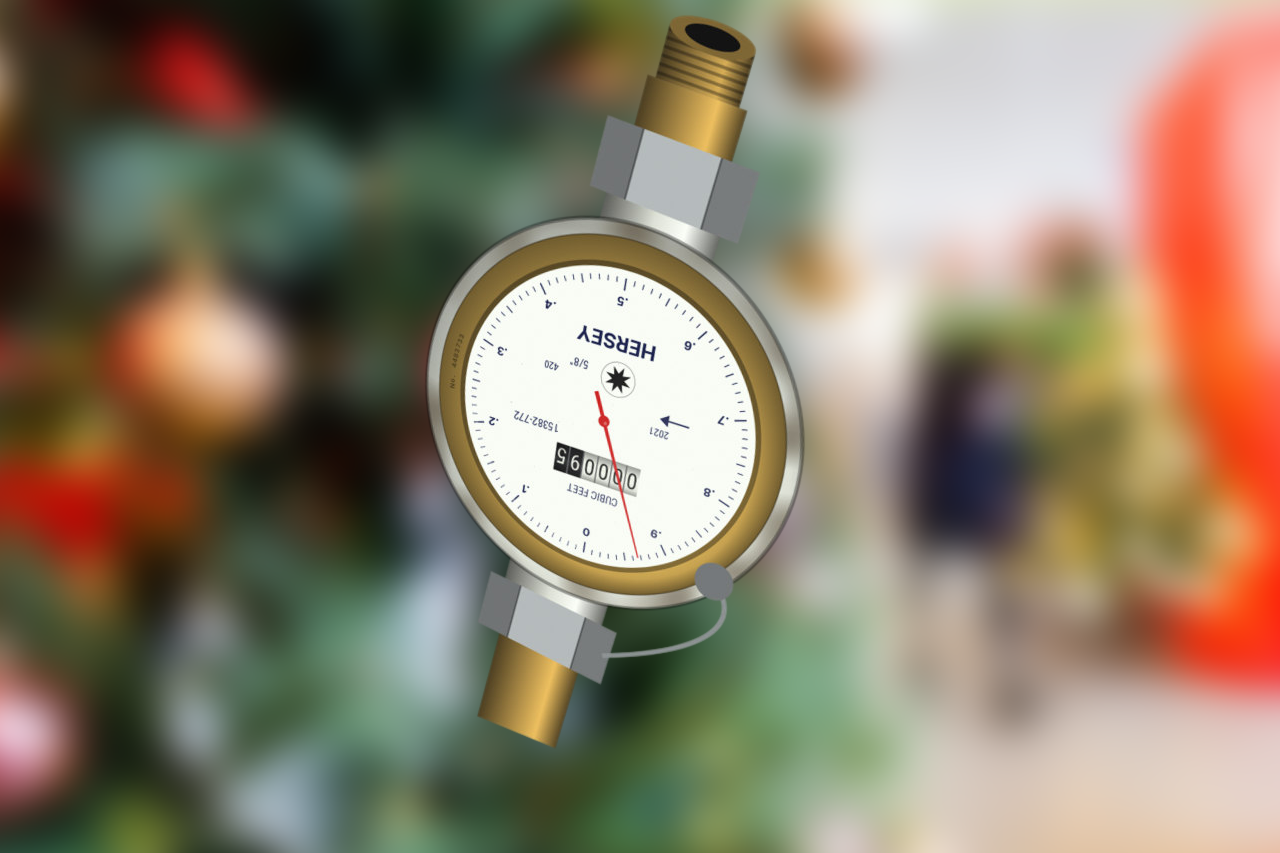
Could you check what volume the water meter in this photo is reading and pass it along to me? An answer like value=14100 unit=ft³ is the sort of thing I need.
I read value=94.93 unit=ft³
